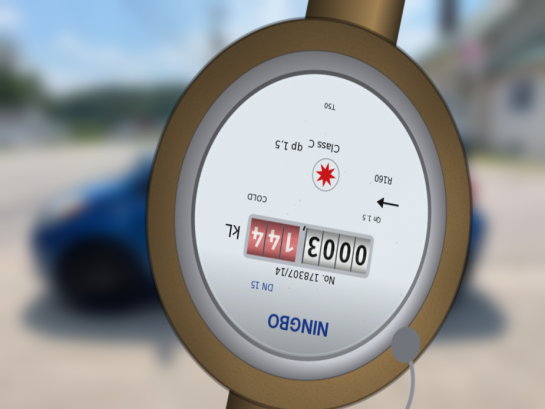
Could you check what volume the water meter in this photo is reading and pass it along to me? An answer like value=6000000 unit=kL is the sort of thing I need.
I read value=3.144 unit=kL
